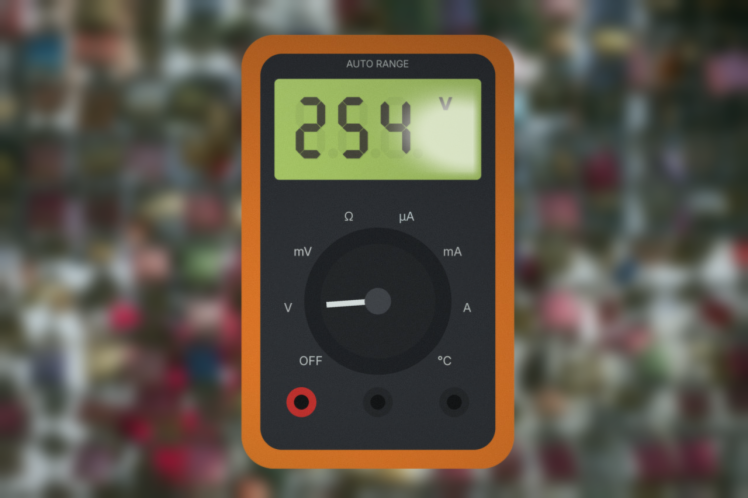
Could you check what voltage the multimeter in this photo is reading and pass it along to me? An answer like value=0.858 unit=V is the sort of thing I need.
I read value=254 unit=V
